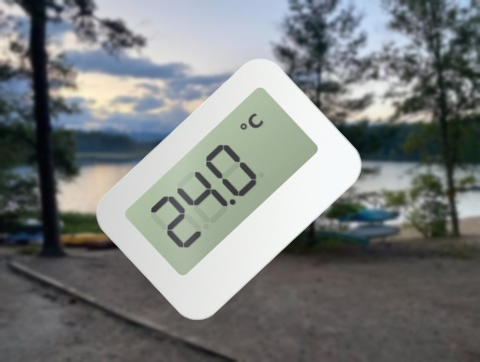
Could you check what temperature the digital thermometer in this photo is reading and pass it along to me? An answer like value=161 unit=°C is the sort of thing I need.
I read value=24.0 unit=°C
